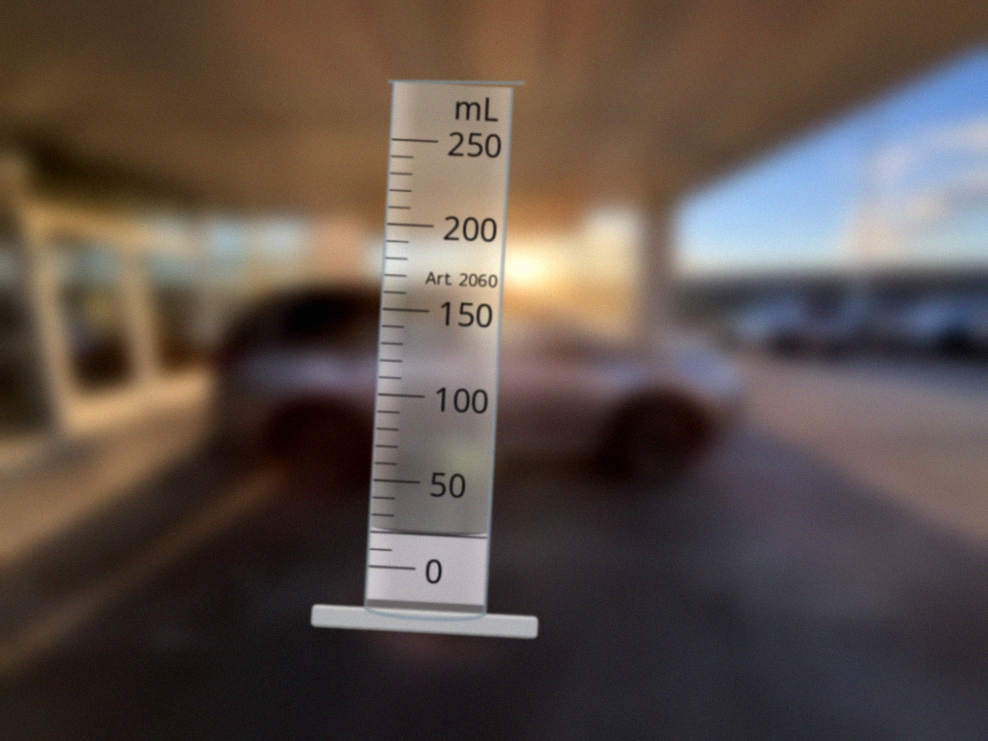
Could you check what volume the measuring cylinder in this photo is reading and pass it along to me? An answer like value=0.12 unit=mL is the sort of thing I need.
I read value=20 unit=mL
